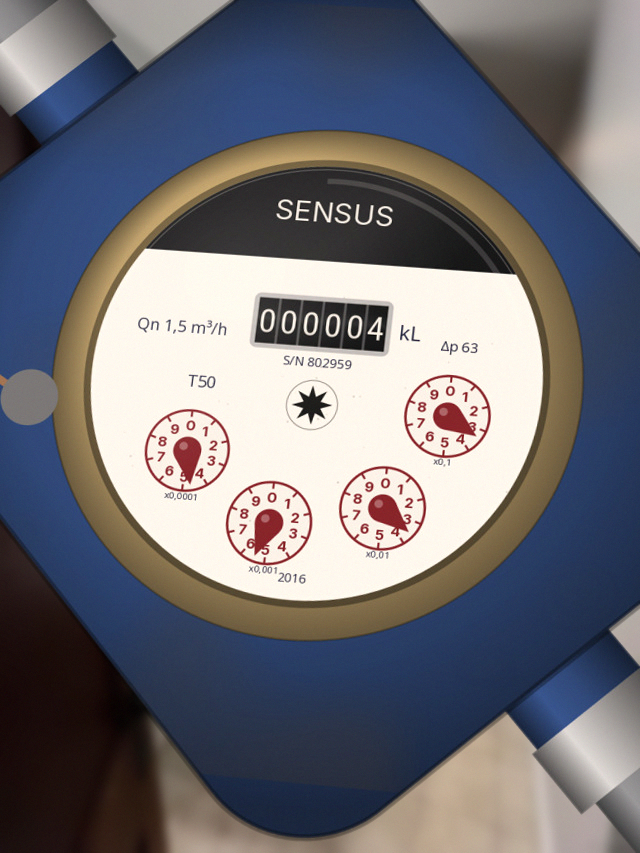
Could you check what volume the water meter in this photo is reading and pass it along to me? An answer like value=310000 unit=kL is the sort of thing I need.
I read value=4.3354 unit=kL
